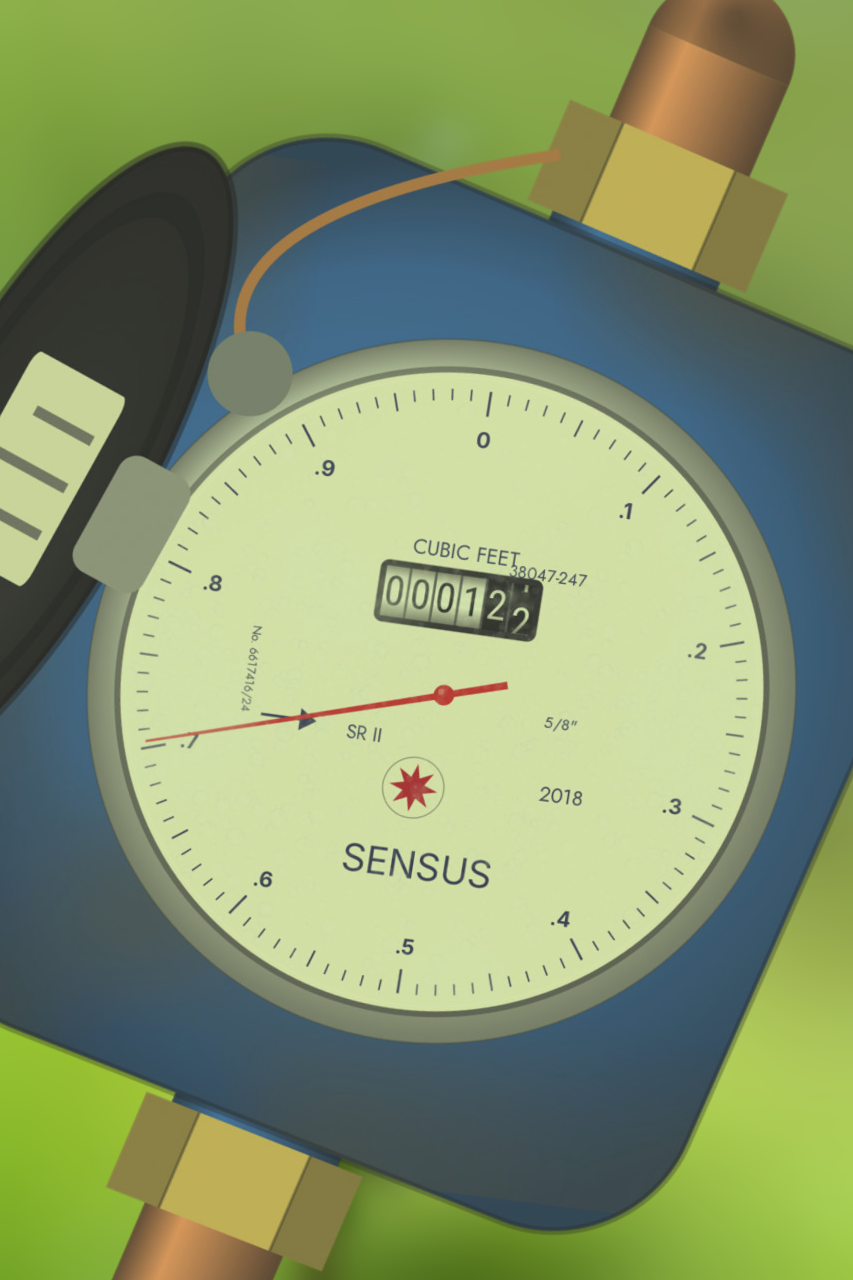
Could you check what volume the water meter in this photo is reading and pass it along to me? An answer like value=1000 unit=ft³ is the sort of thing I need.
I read value=121.70 unit=ft³
